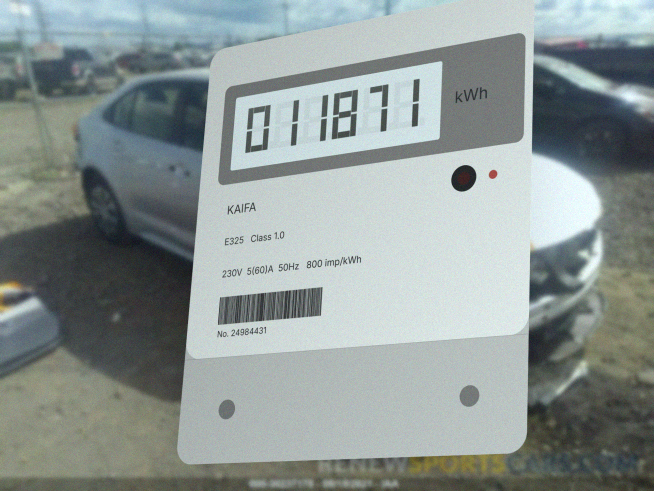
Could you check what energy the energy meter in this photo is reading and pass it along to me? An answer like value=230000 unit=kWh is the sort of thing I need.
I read value=11871 unit=kWh
